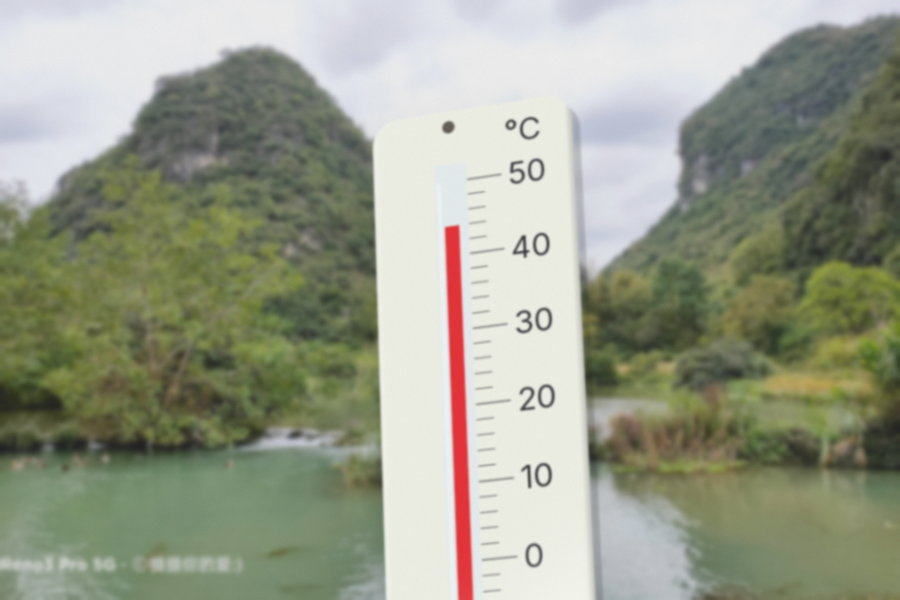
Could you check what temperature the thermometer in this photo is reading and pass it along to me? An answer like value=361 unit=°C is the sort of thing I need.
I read value=44 unit=°C
